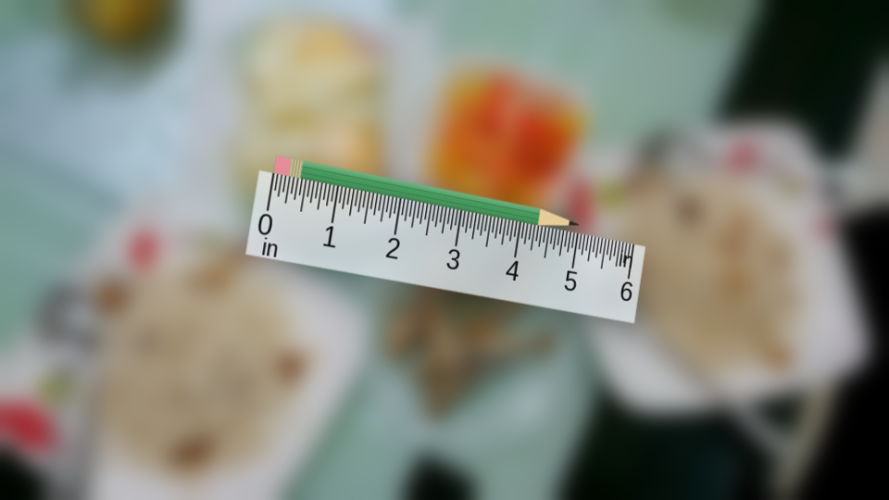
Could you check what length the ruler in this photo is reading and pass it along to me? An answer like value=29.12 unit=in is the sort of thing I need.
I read value=5 unit=in
